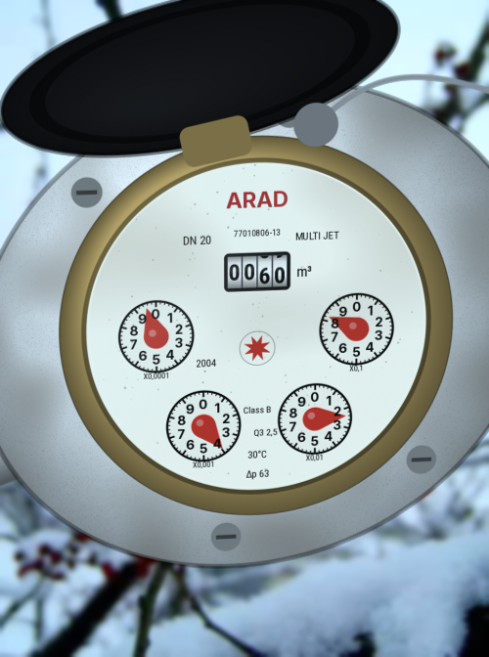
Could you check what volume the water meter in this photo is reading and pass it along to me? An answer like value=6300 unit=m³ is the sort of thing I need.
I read value=59.8239 unit=m³
